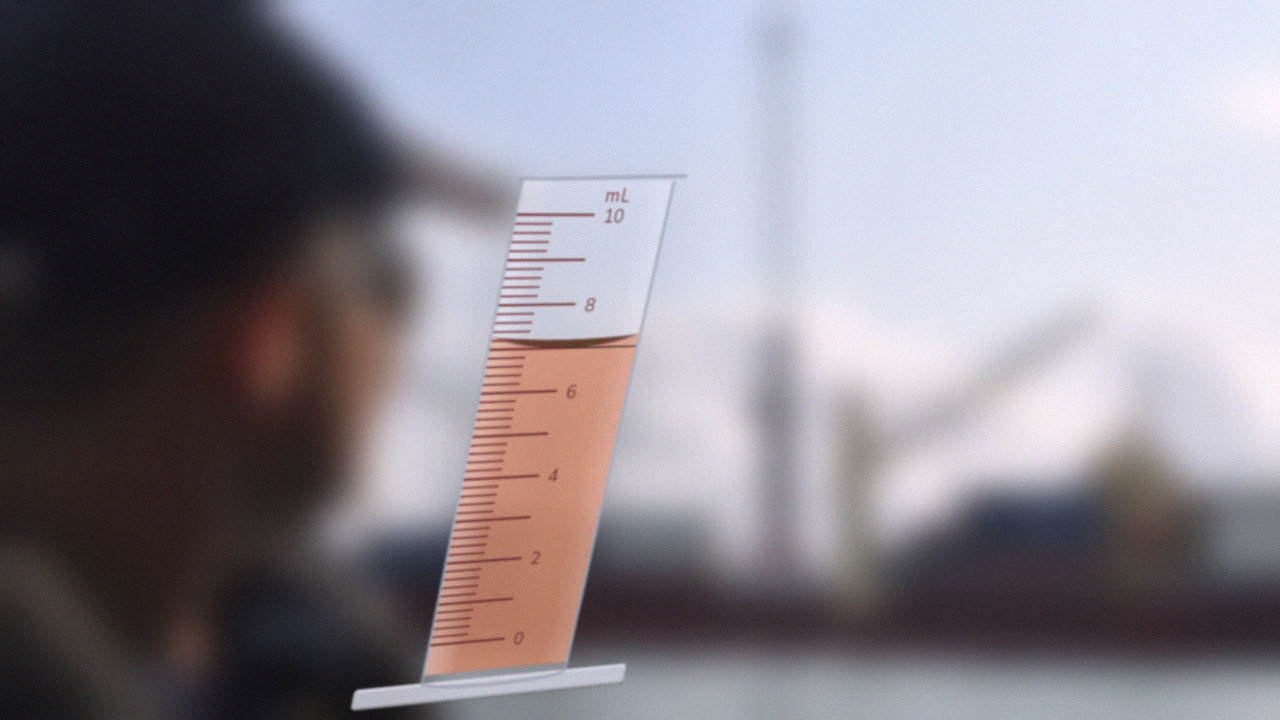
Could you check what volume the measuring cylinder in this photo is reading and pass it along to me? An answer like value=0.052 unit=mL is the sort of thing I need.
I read value=7 unit=mL
